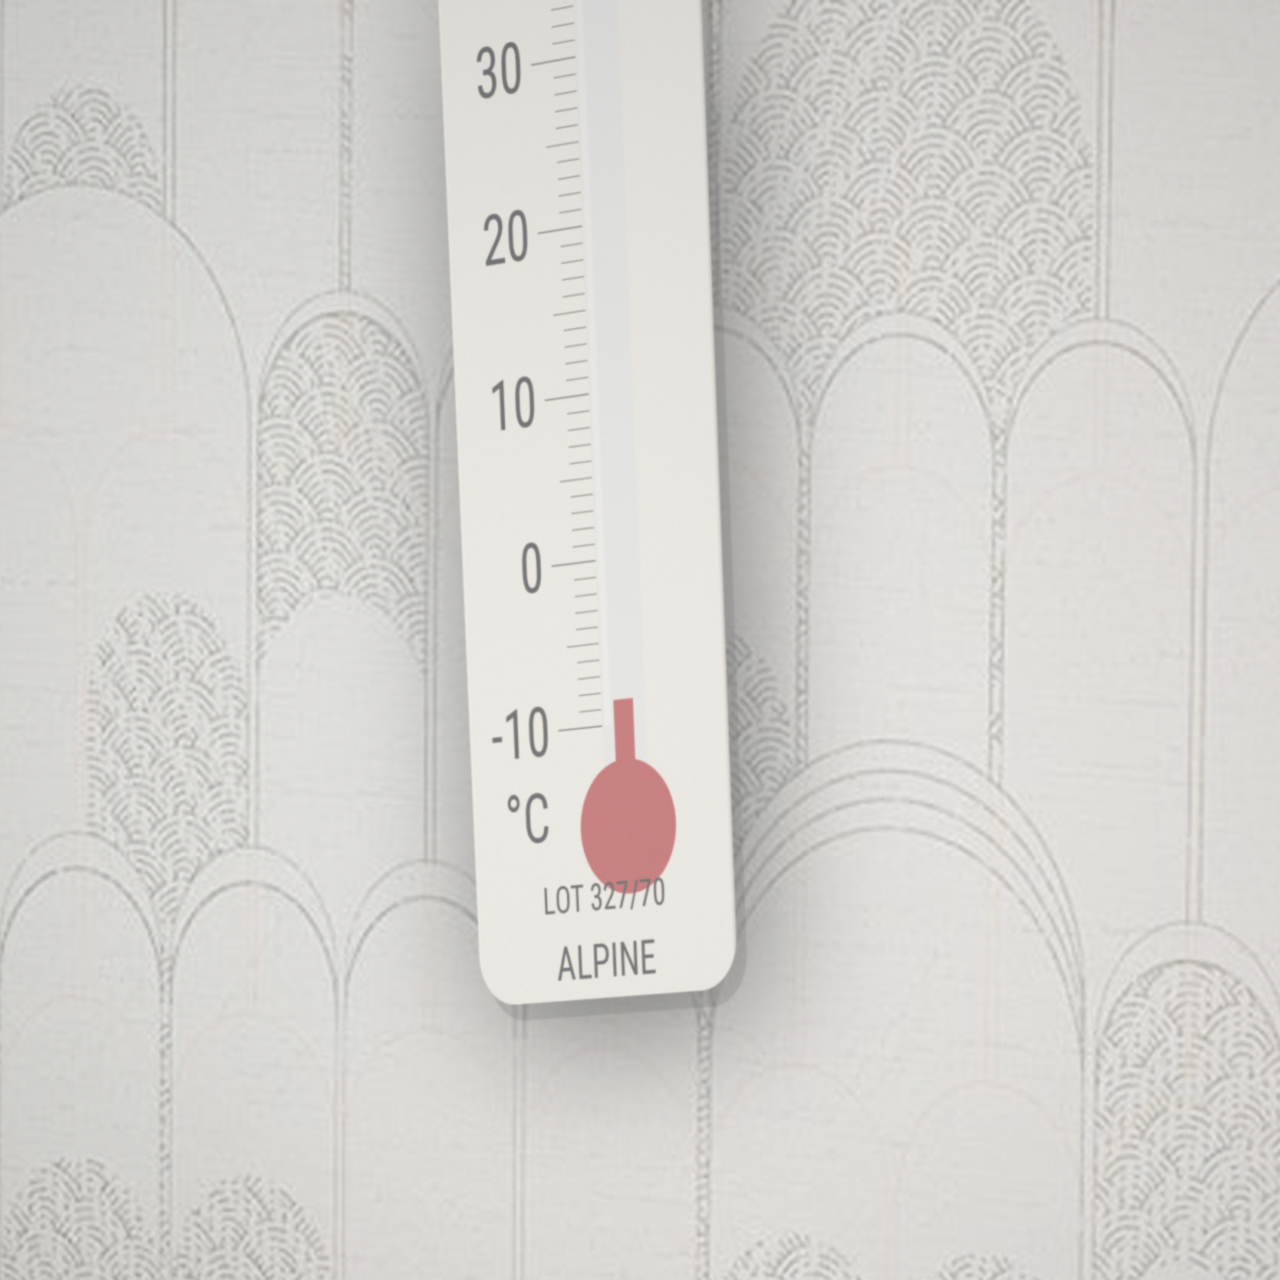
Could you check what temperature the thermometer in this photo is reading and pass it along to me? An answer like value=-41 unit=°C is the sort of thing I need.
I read value=-8.5 unit=°C
